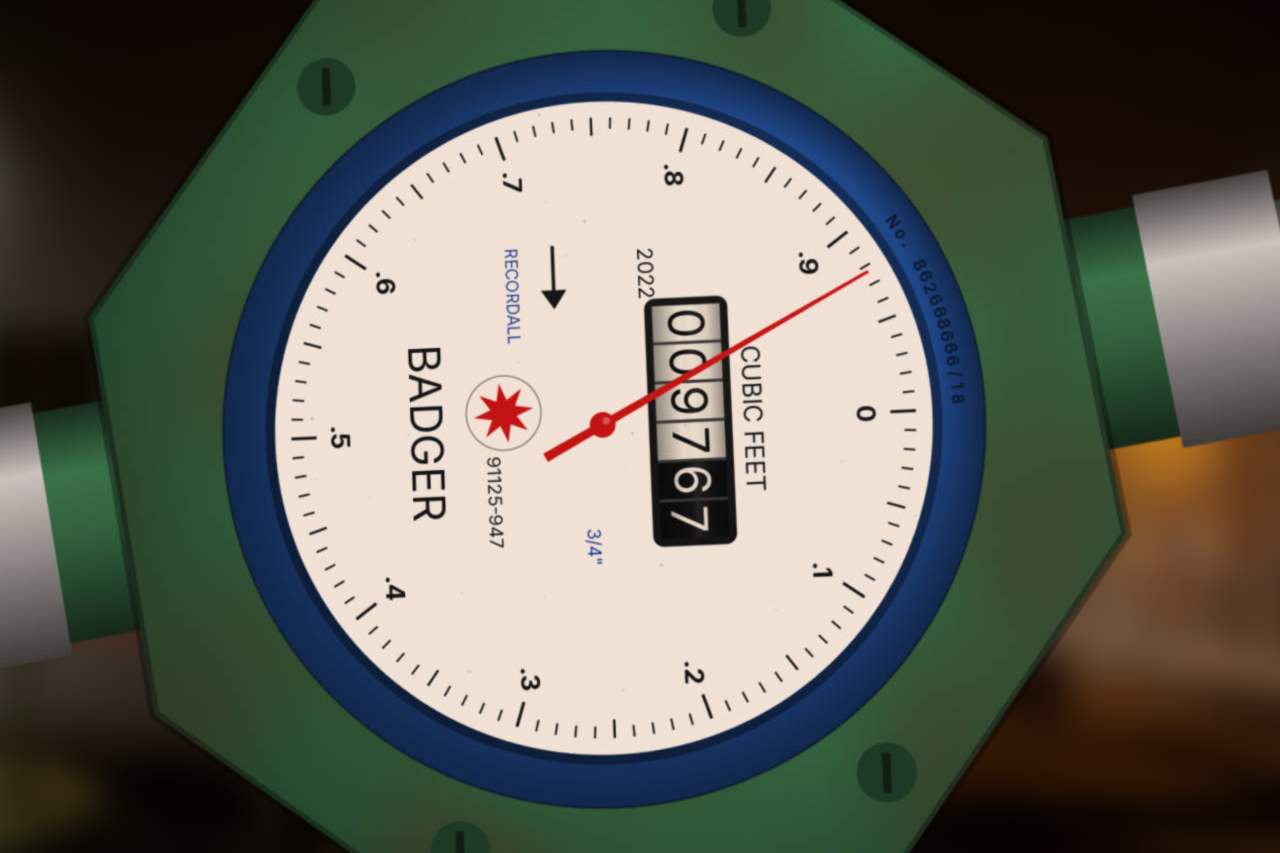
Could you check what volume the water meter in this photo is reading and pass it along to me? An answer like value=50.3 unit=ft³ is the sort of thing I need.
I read value=9766.92 unit=ft³
